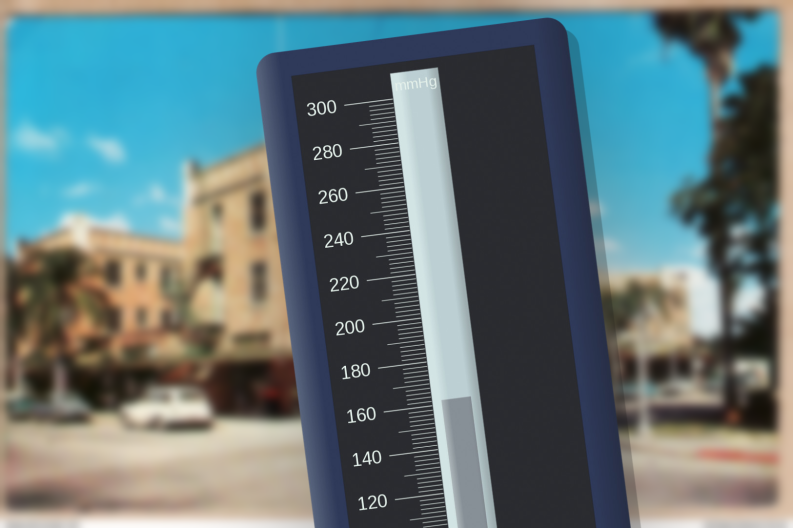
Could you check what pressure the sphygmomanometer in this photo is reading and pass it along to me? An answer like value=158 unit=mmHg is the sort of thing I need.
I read value=162 unit=mmHg
